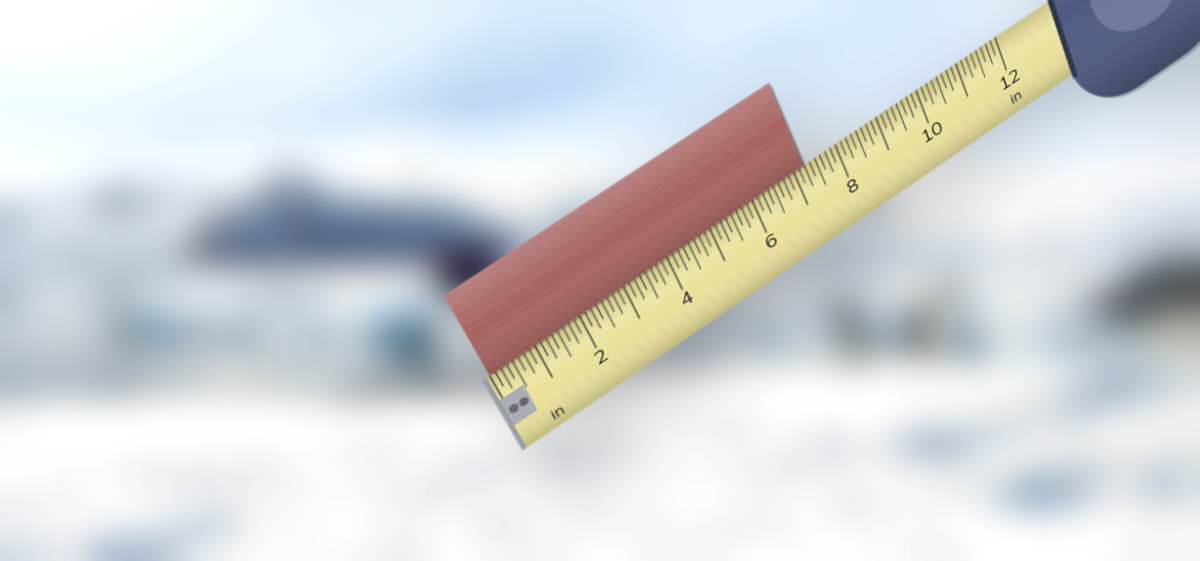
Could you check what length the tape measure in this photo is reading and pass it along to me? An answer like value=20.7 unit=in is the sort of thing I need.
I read value=7.25 unit=in
